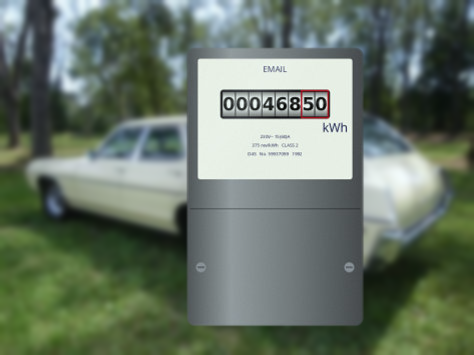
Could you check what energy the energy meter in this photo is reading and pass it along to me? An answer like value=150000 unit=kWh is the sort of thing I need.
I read value=468.50 unit=kWh
